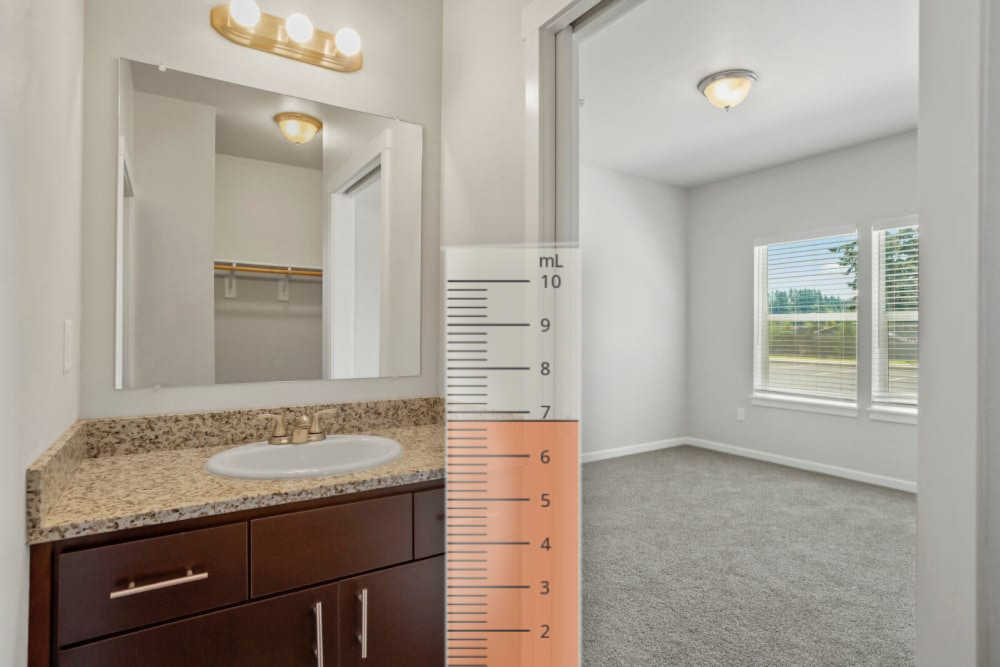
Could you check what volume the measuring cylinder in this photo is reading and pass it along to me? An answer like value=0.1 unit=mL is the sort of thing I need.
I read value=6.8 unit=mL
